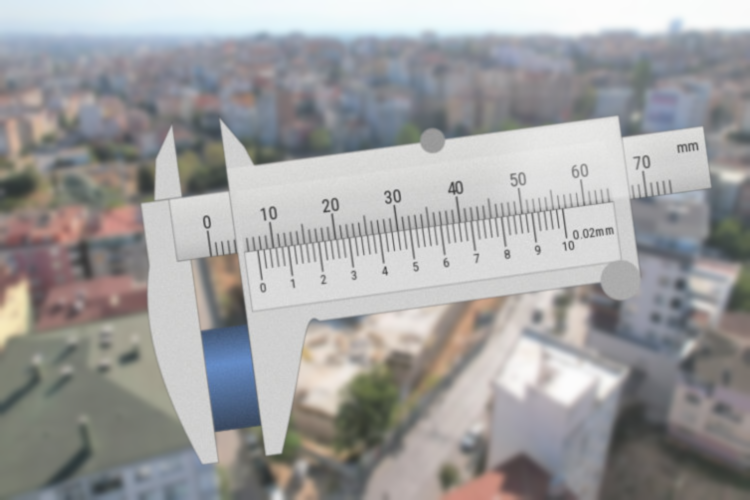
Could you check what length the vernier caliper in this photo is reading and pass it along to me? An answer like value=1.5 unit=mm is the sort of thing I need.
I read value=7.5 unit=mm
